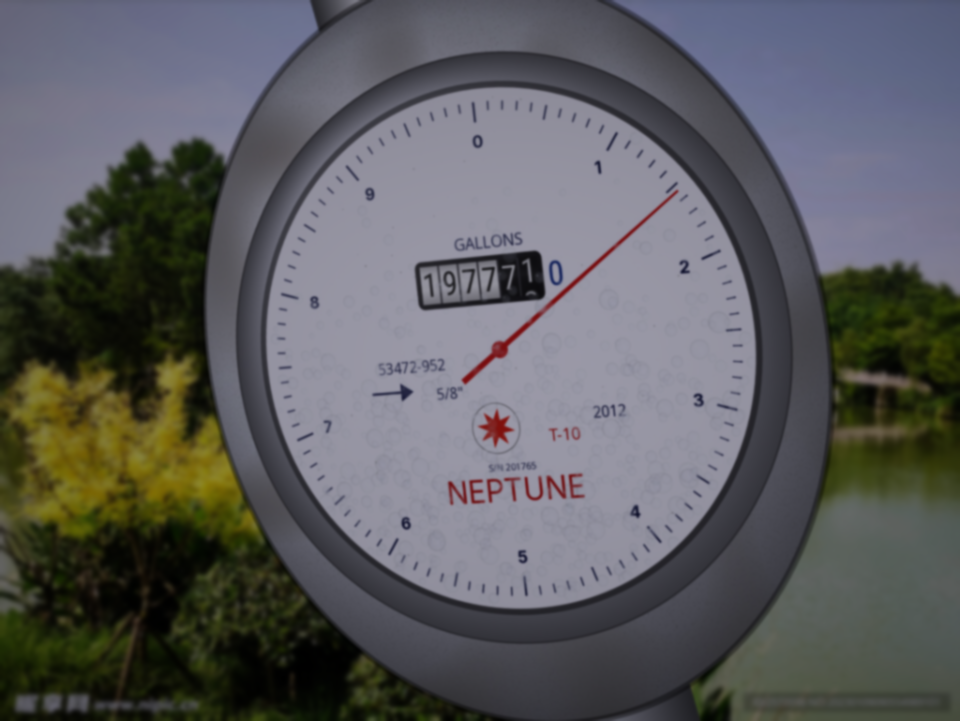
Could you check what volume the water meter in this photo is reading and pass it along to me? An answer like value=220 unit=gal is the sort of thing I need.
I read value=1977711.5 unit=gal
